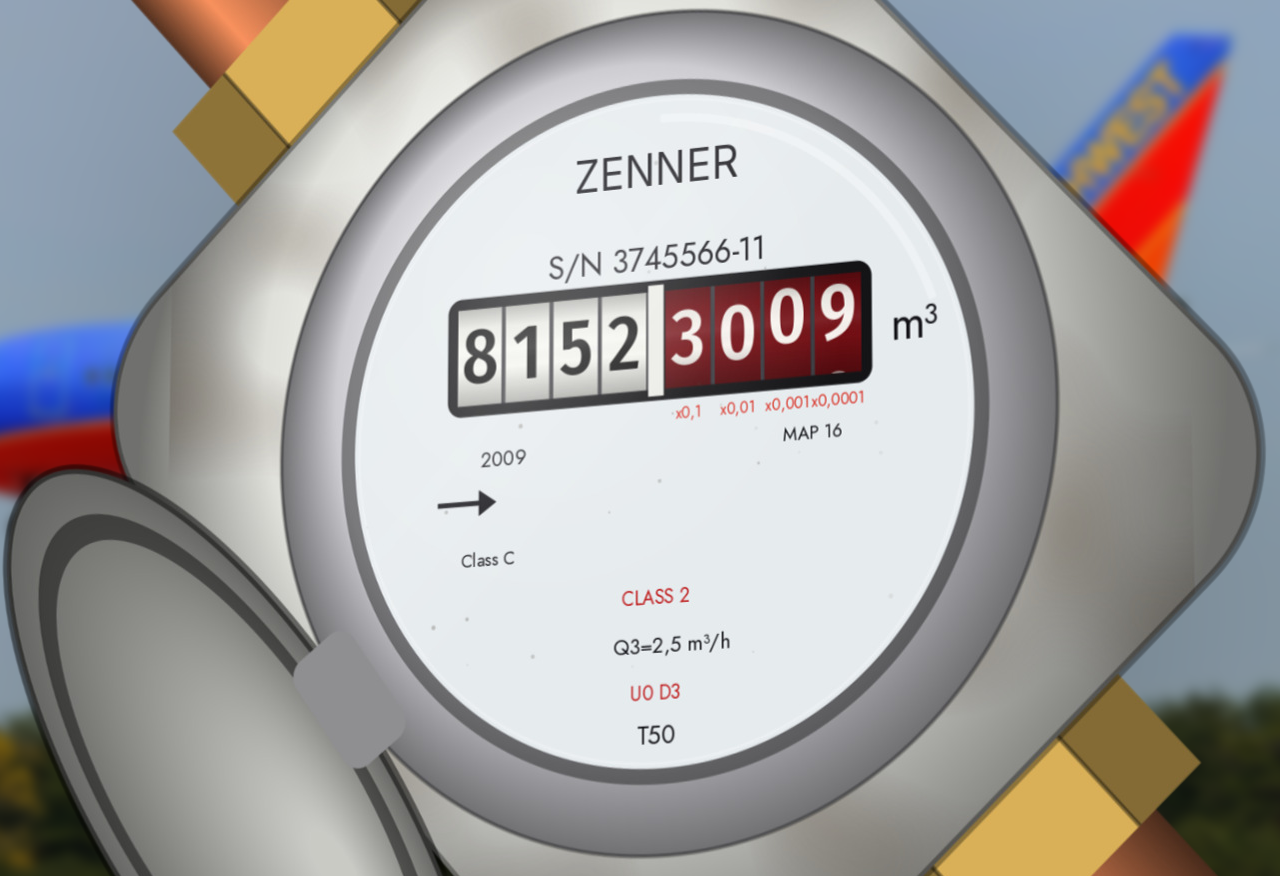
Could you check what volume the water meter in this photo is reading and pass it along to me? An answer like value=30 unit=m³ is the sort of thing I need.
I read value=8152.3009 unit=m³
